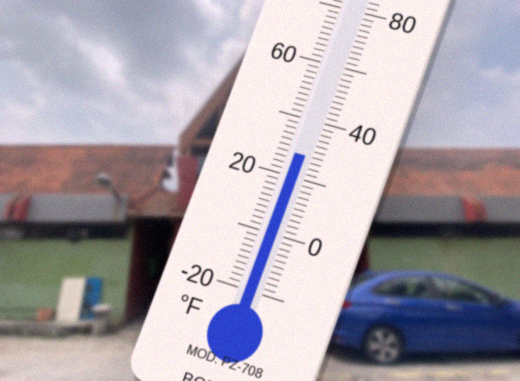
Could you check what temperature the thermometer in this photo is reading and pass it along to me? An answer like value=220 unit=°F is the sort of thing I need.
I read value=28 unit=°F
